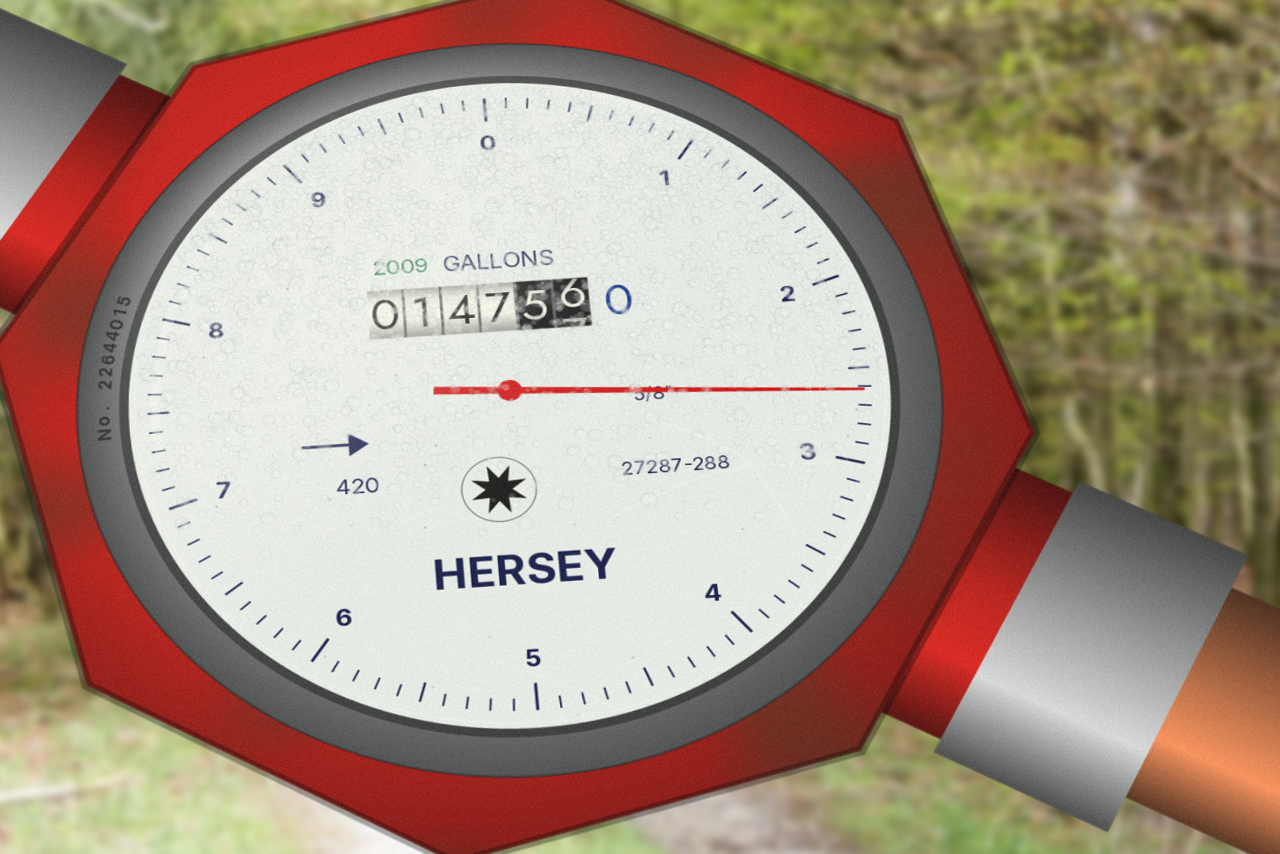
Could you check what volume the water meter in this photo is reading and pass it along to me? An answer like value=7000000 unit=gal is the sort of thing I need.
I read value=147562.6 unit=gal
